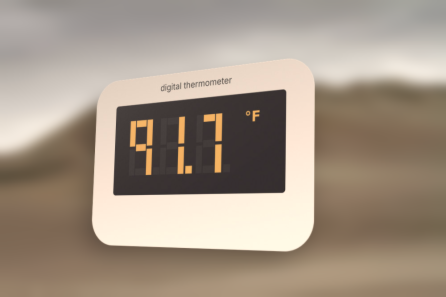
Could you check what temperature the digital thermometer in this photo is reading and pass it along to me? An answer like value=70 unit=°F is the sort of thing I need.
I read value=91.7 unit=°F
